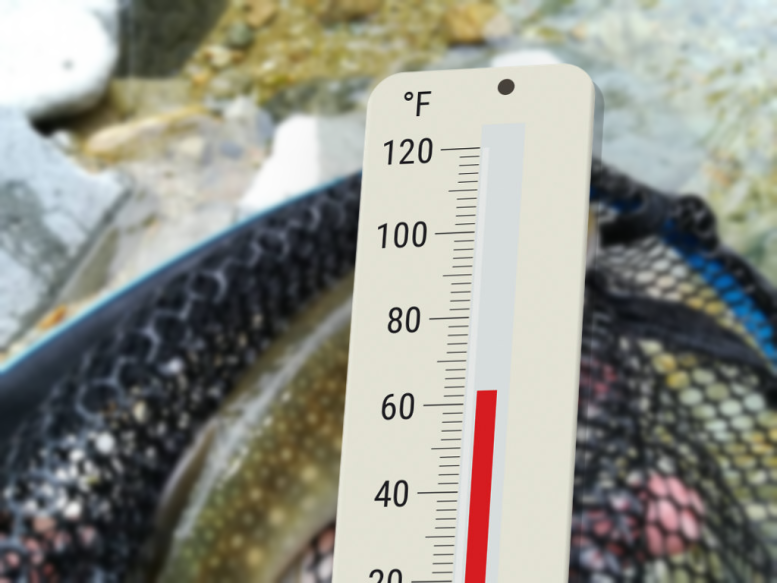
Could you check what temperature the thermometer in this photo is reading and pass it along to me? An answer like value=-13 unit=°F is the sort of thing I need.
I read value=63 unit=°F
